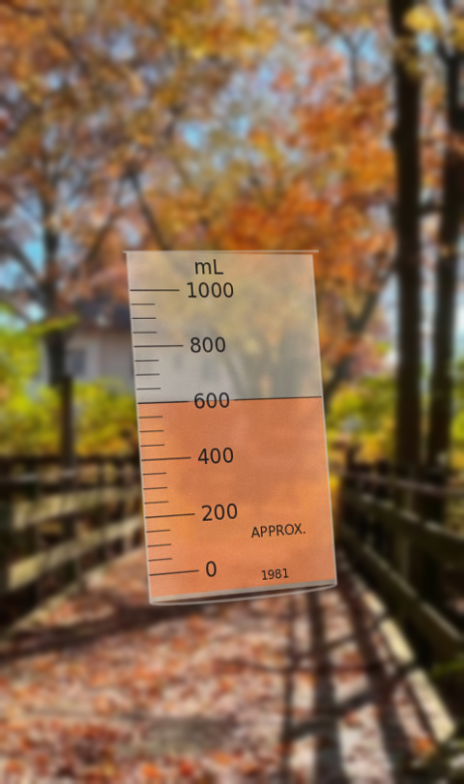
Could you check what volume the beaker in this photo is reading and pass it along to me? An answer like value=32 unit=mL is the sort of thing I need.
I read value=600 unit=mL
